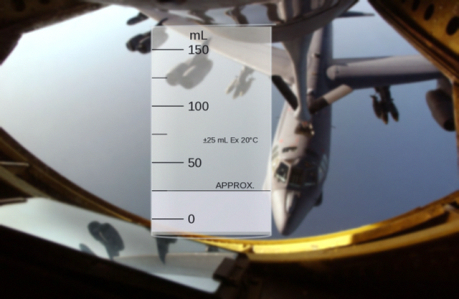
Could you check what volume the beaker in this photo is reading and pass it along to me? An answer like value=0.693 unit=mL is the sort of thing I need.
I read value=25 unit=mL
